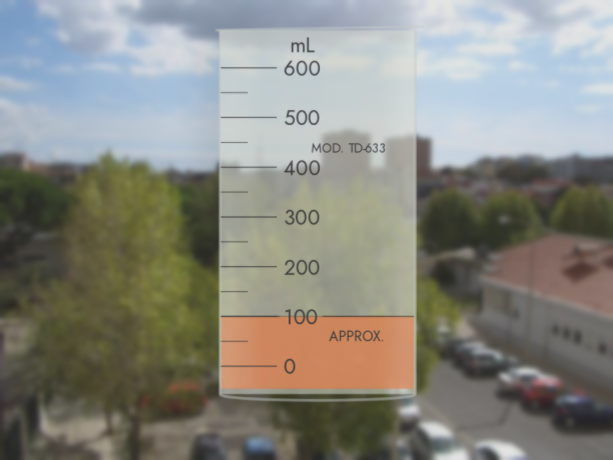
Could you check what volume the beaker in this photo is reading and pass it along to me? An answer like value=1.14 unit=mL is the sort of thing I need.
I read value=100 unit=mL
